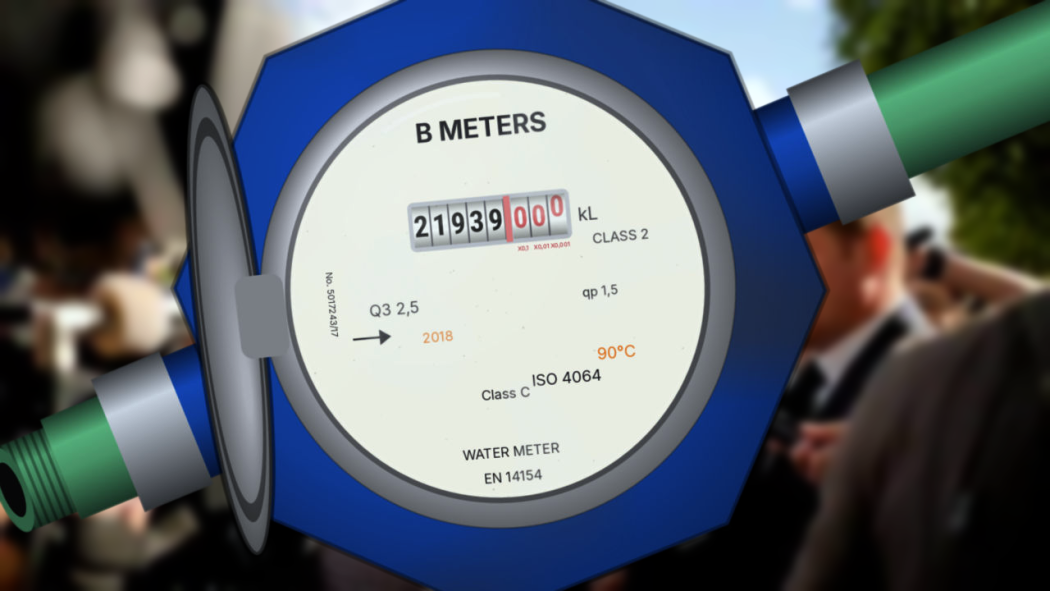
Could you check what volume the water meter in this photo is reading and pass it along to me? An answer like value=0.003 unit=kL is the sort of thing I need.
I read value=21939.000 unit=kL
